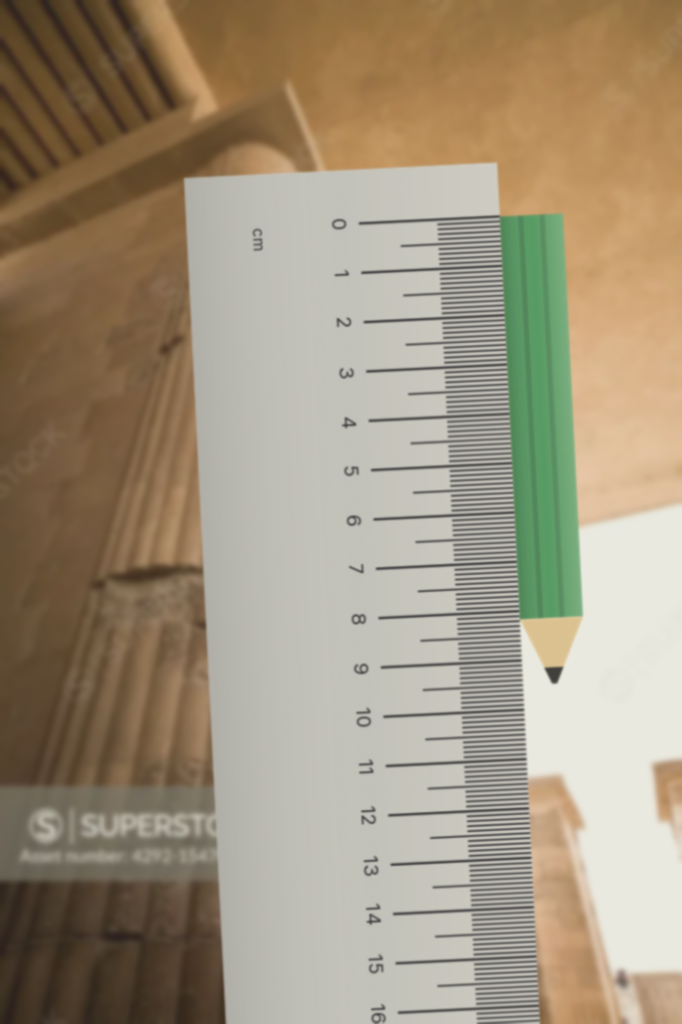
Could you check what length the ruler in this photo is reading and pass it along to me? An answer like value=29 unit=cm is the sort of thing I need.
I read value=9.5 unit=cm
